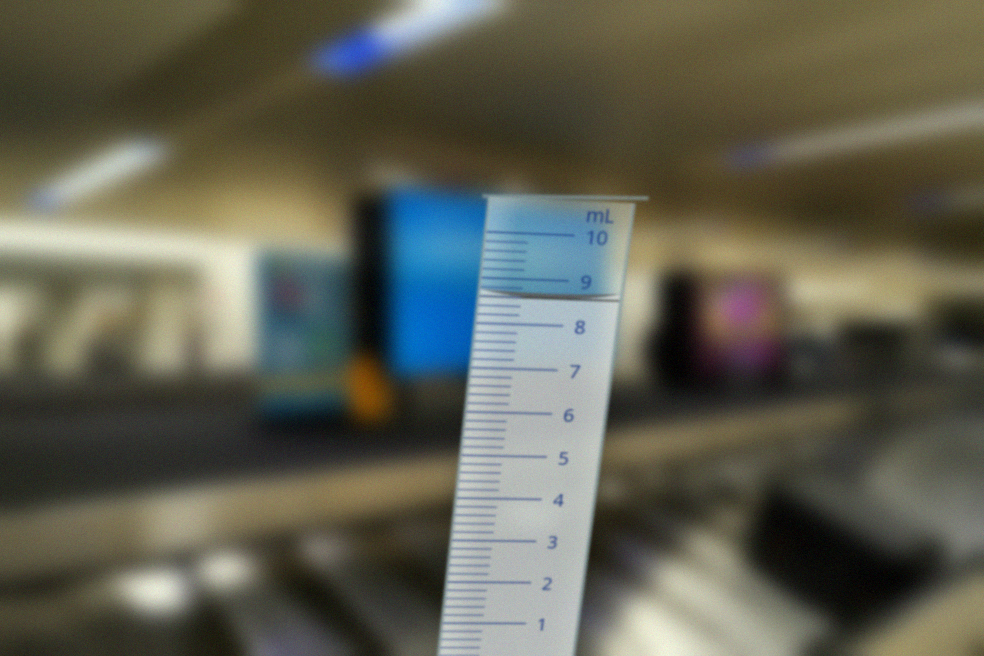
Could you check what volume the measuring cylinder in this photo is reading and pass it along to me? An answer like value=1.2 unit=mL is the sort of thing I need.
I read value=8.6 unit=mL
